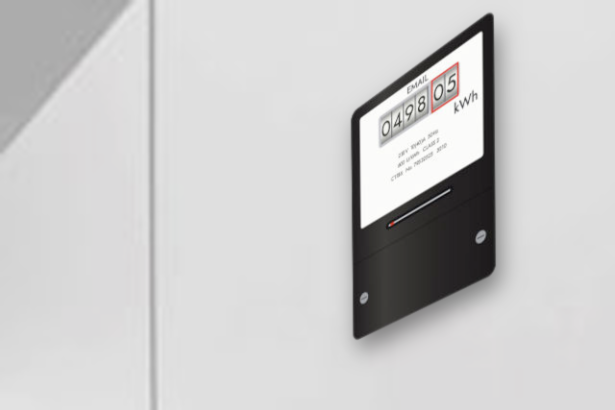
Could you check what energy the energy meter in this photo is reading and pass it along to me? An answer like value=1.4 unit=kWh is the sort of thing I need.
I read value=498.05 unit=kWh
